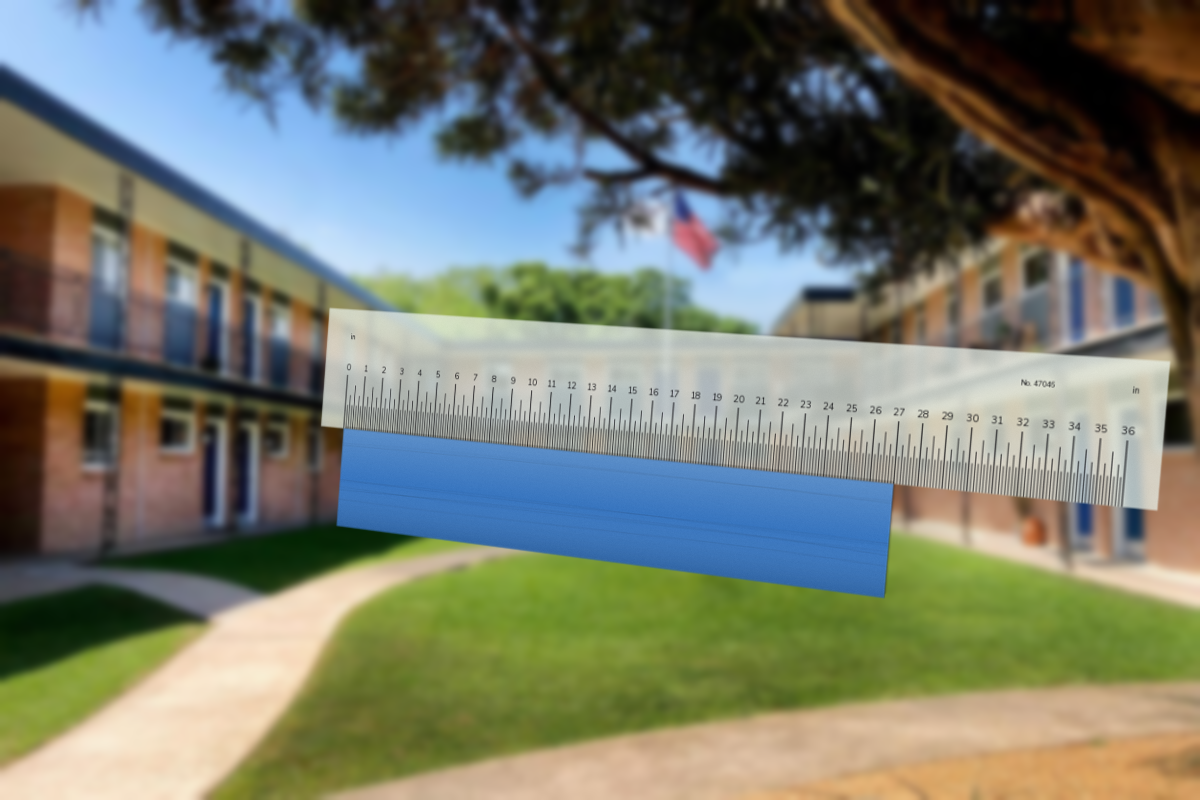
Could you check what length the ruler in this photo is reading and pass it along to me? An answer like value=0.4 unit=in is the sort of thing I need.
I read value=27 unit=in
